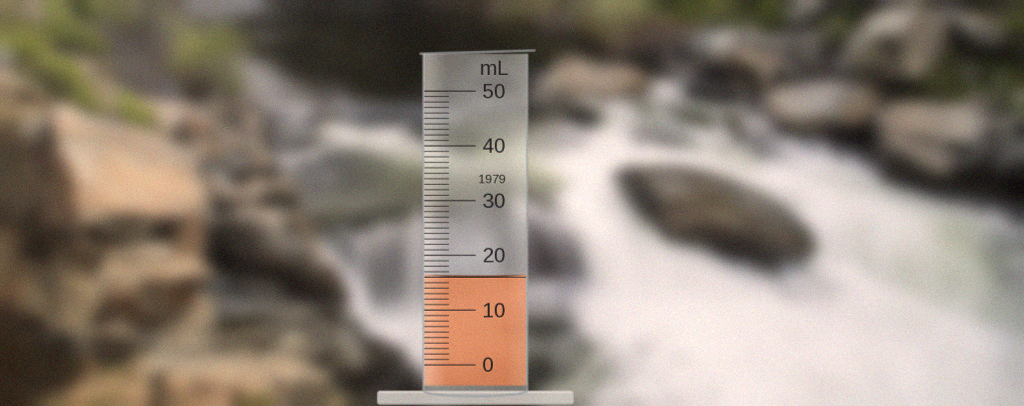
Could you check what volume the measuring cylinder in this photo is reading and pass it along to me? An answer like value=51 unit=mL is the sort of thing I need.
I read value=16 unit=mL
